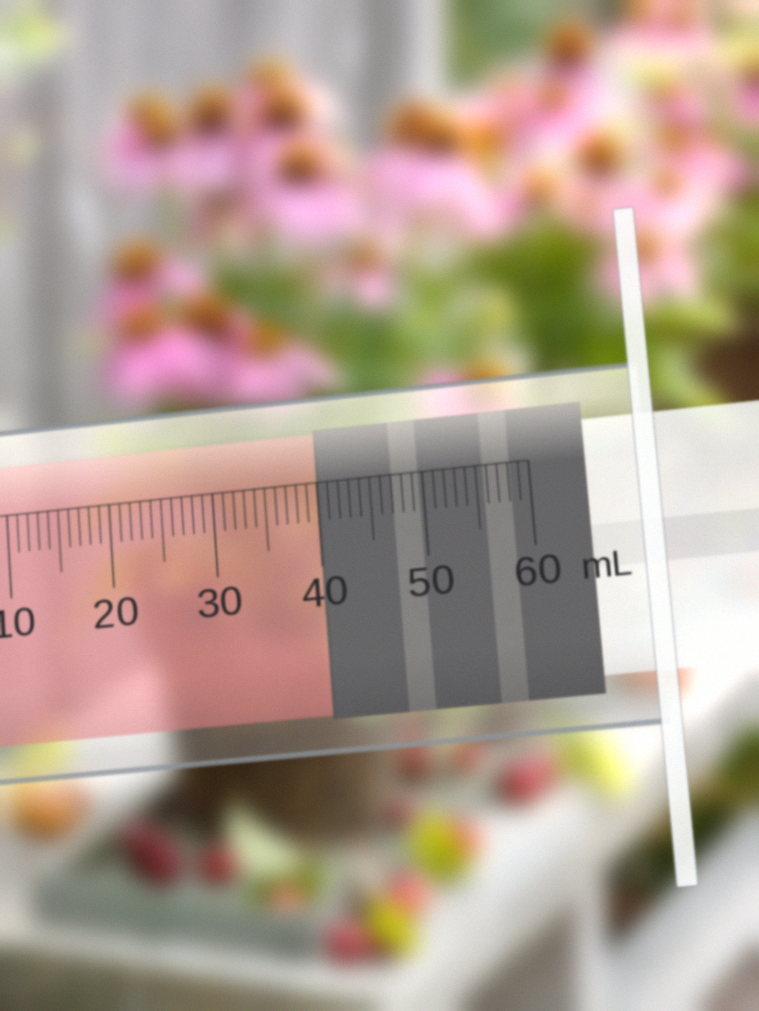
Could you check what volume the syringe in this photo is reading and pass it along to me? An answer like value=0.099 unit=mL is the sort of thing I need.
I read value=40 unit=mL
